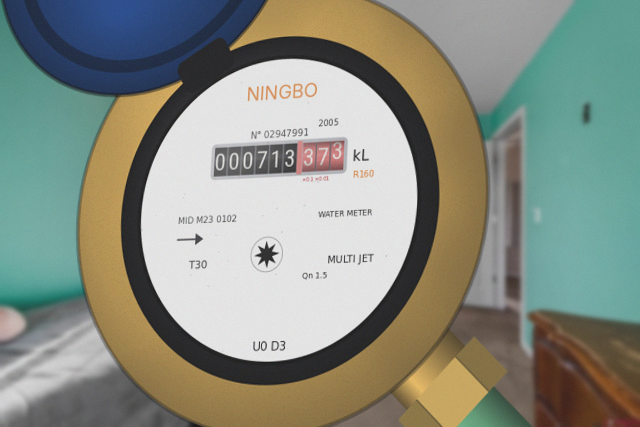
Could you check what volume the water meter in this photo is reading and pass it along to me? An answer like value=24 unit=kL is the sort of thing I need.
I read value=713.373 unit=kL
